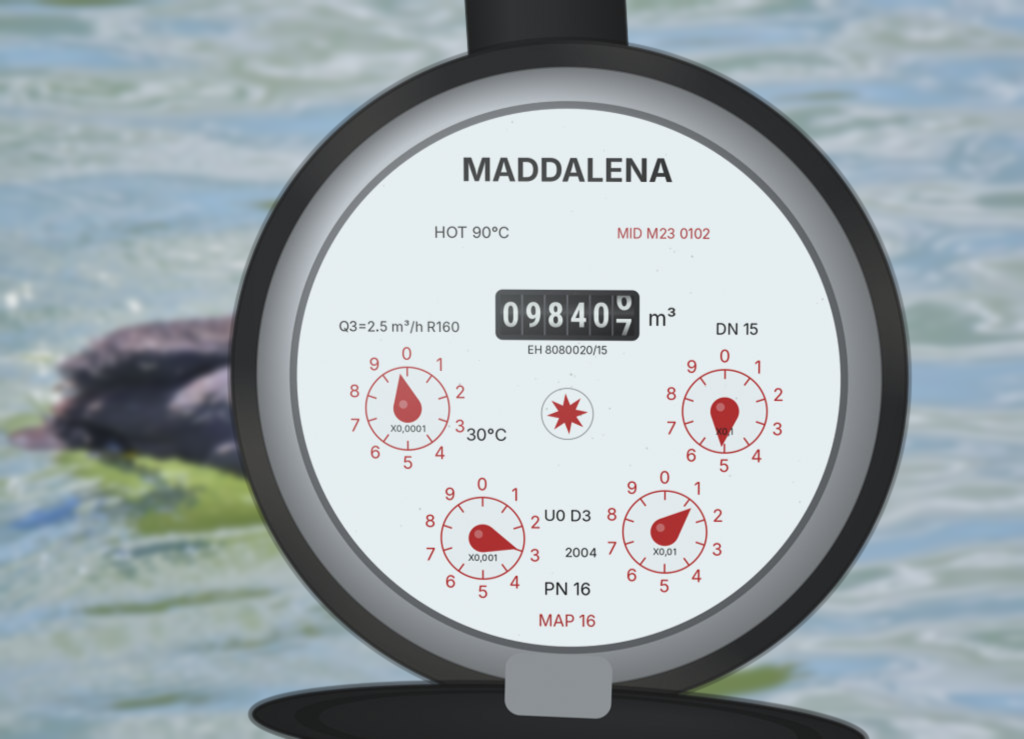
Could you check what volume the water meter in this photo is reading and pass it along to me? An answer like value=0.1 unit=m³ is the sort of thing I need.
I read value=98406.5129 unit=m³
